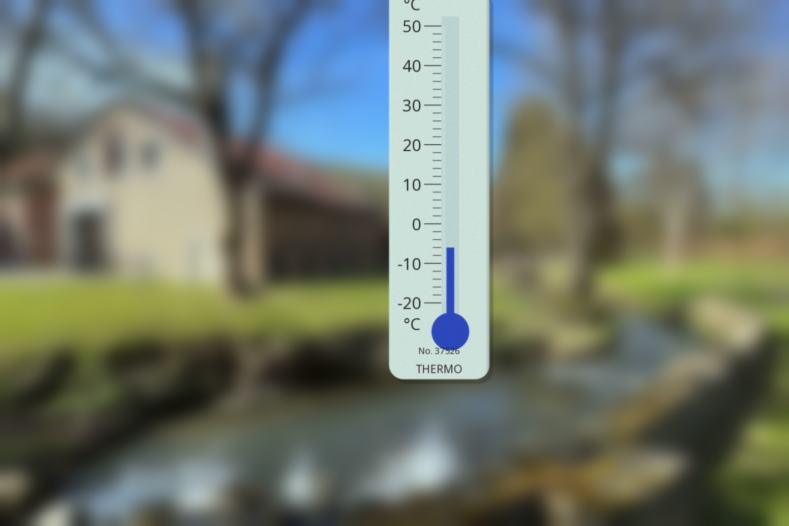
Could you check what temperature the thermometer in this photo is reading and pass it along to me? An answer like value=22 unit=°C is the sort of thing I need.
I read value=-6 unit=°C
